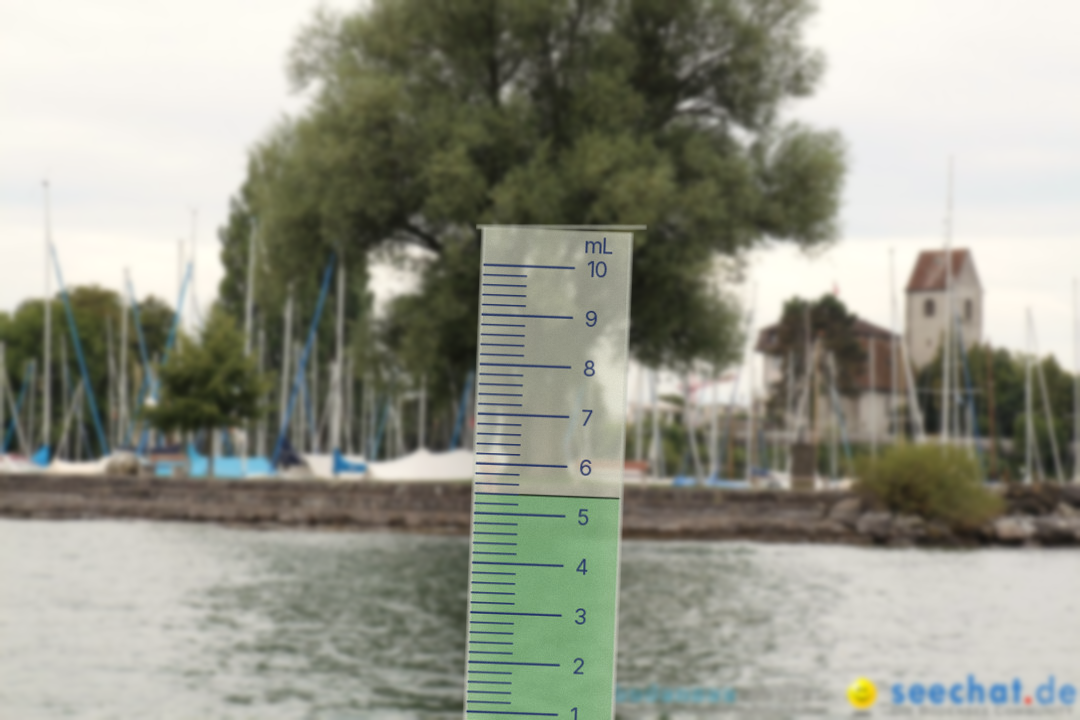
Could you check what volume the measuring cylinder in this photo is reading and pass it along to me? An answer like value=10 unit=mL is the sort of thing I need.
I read value=5.4 unit=mL
